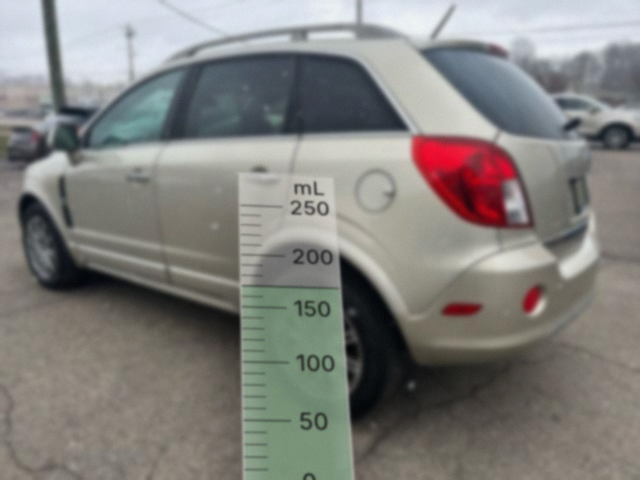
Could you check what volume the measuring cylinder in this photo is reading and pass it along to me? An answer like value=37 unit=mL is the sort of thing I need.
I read value=170 unit=mL
